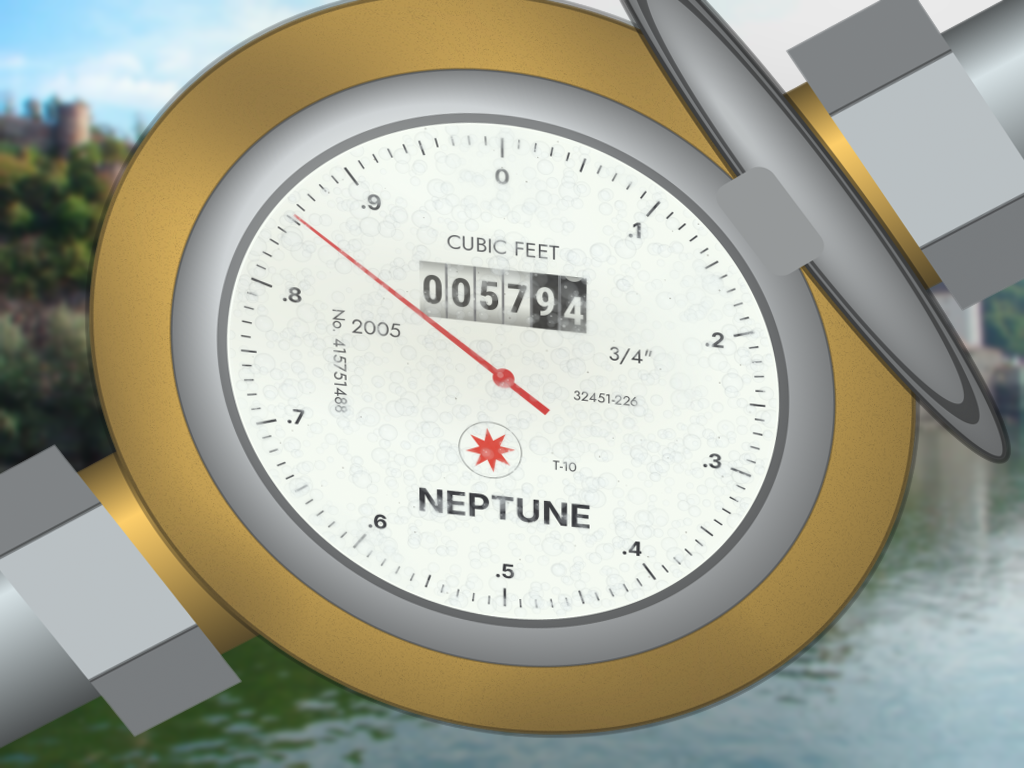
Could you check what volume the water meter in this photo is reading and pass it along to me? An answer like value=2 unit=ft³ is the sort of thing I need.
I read value=5793.85 unit=ft³
